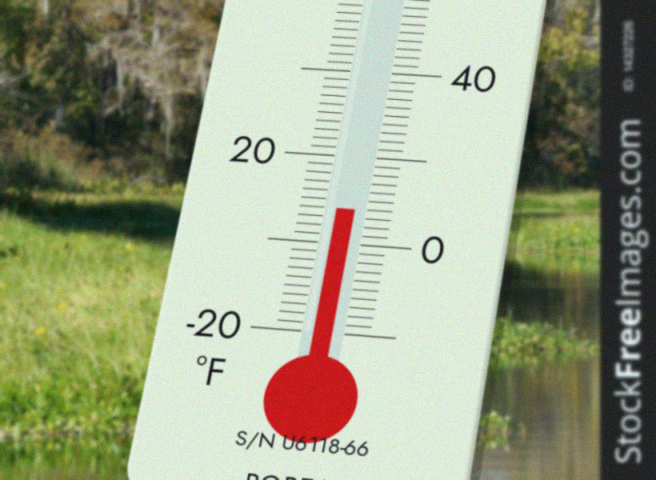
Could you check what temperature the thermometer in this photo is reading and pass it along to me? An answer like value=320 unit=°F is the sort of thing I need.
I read value=8 unit=°F
